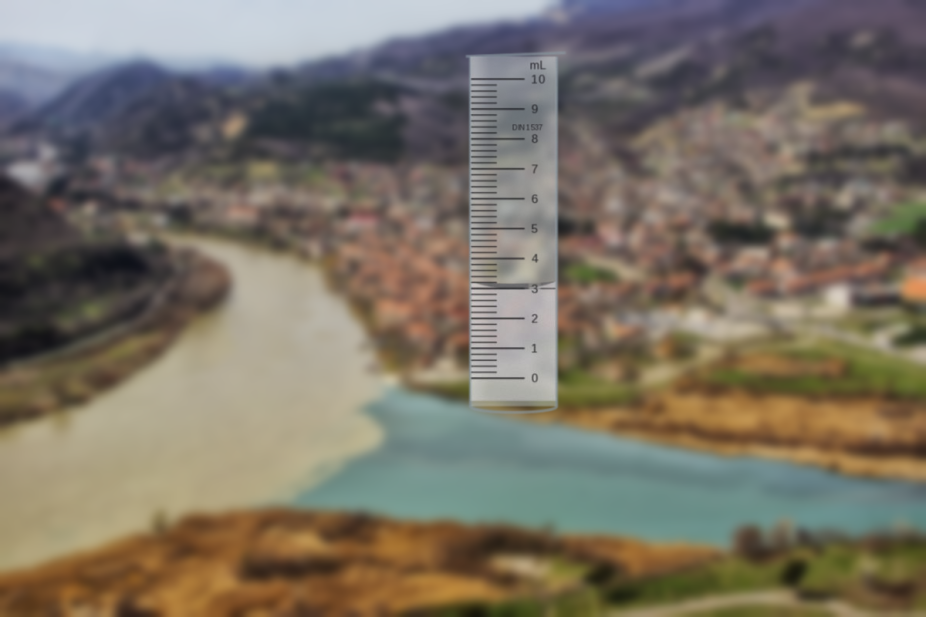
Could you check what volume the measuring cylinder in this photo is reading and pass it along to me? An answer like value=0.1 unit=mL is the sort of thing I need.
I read value=3 unit=mL
